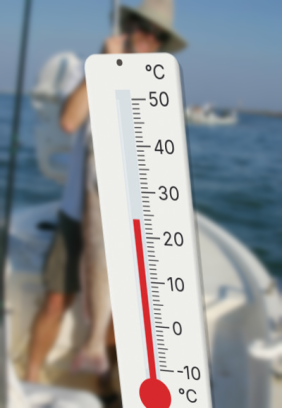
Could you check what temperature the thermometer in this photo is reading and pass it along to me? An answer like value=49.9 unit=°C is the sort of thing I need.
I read value=24 unit=°C
